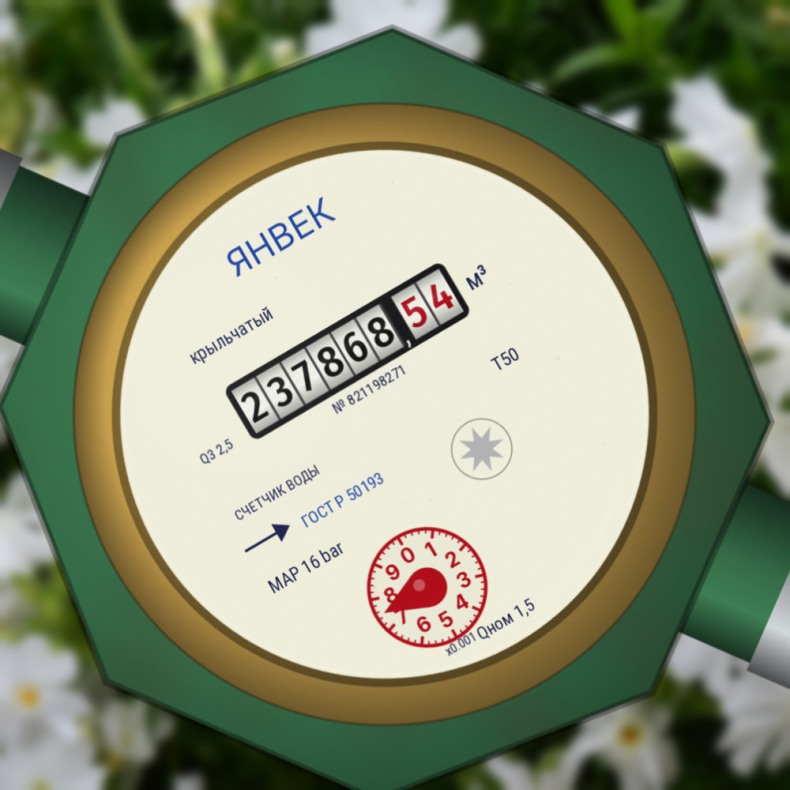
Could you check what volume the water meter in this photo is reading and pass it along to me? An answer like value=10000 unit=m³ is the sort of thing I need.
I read value=237868.547 unit=m³
